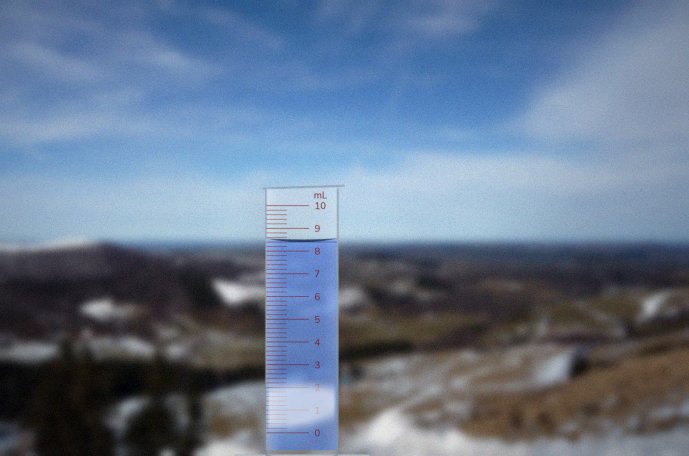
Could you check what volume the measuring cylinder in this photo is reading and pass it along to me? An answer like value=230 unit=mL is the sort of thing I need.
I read value=8.4 unit=mL
